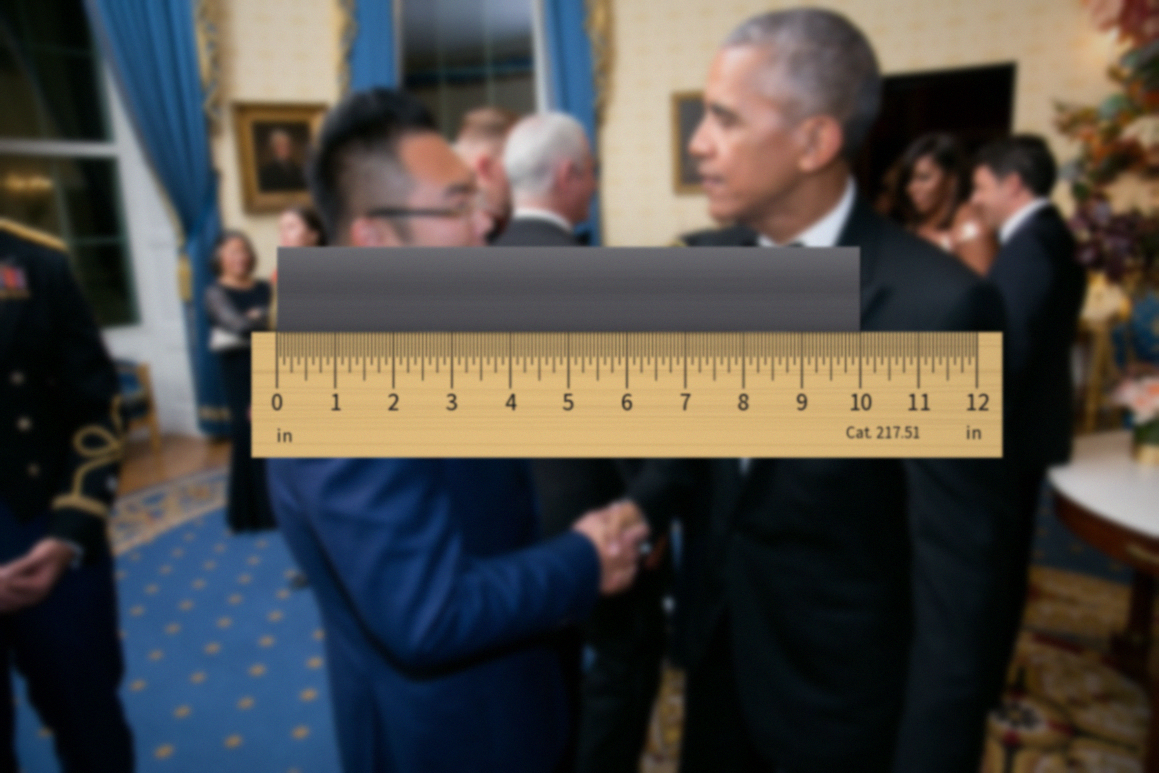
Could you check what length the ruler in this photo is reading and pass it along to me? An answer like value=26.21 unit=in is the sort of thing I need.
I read value=10 unit=in
